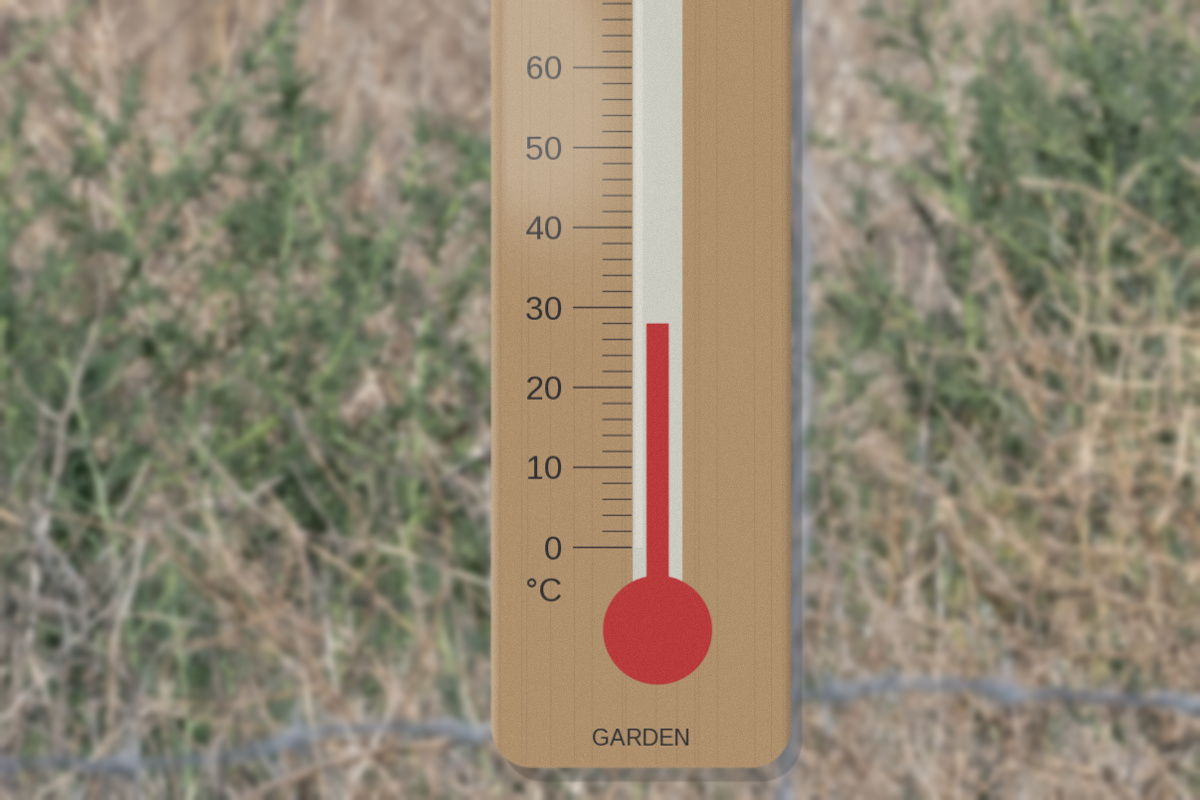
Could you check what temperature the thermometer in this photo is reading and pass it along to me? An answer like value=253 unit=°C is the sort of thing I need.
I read value=28 unit=°C
